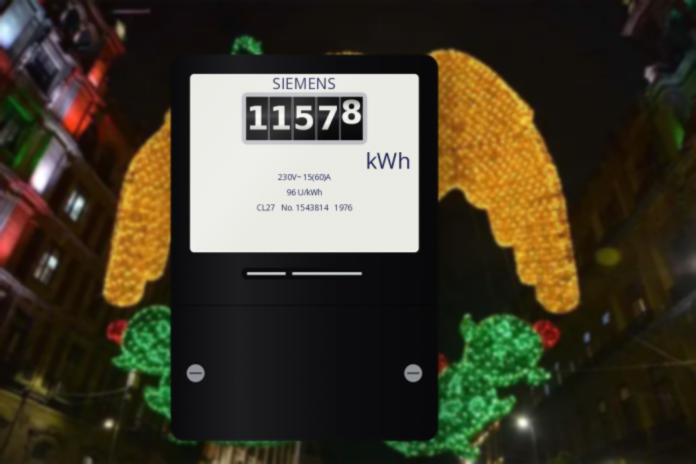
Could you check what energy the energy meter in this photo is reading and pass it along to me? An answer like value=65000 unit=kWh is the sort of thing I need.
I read value=11578 unit=kWh
